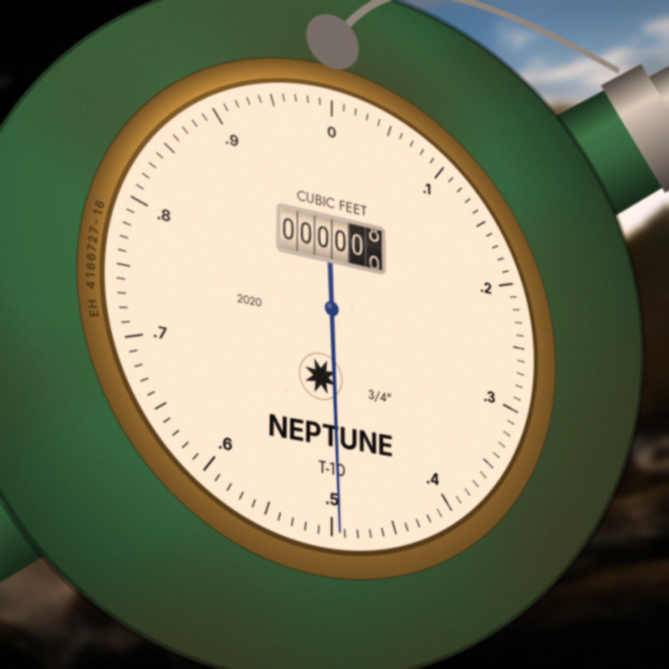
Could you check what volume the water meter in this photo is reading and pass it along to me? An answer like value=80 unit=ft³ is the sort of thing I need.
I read value=8.49 unit=ft³
